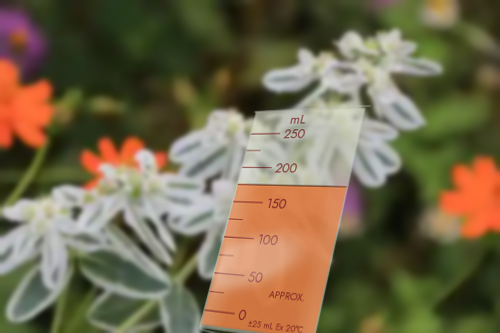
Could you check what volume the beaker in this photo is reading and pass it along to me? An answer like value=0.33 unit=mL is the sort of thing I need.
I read value=175 unit=mL
